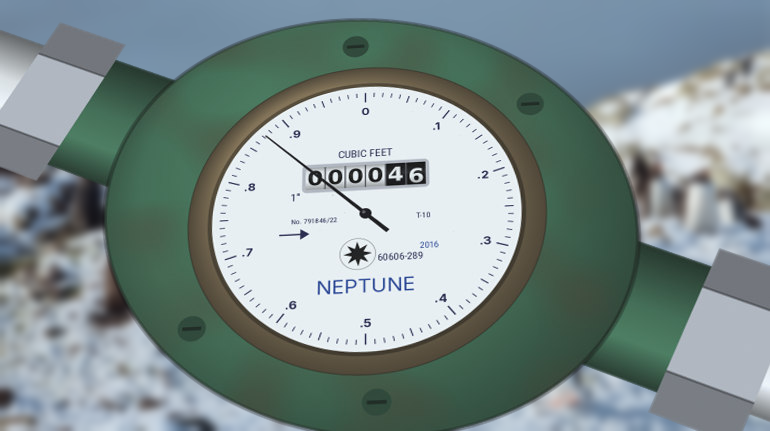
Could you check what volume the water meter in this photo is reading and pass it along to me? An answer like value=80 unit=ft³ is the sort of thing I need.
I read value=45.87 unit=ft³
